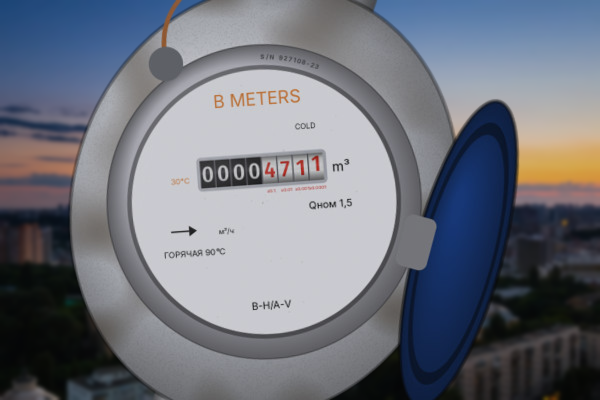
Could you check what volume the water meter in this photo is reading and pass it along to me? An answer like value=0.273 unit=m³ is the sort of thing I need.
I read value=0.4711 unit=m³
